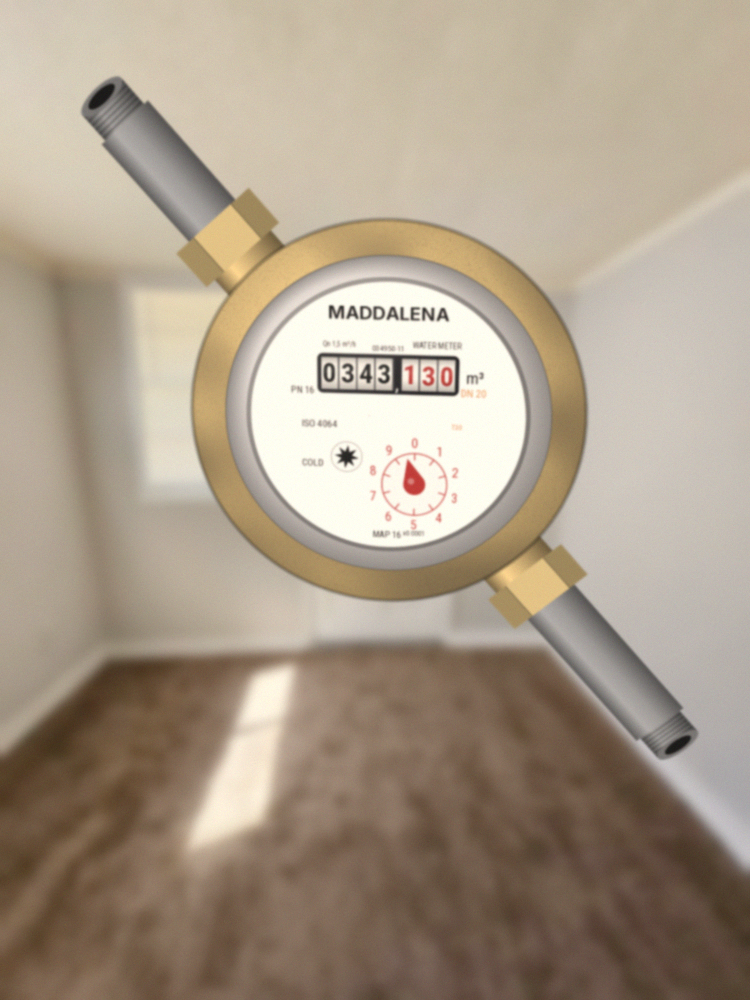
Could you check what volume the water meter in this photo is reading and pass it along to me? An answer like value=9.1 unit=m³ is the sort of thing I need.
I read value=343.1299 unit=m³
